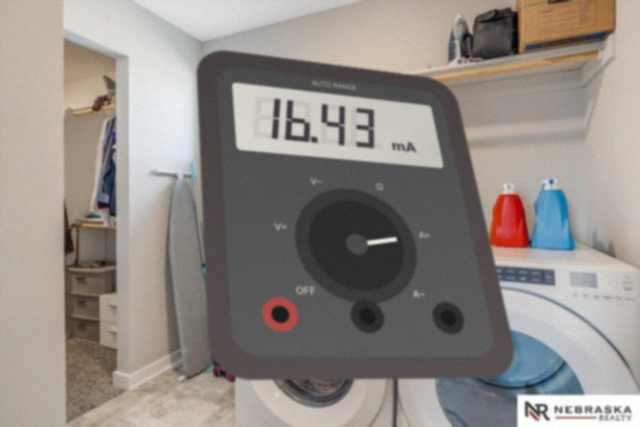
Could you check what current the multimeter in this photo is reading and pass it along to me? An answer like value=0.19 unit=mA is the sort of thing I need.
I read value=16.43 unit=mA
